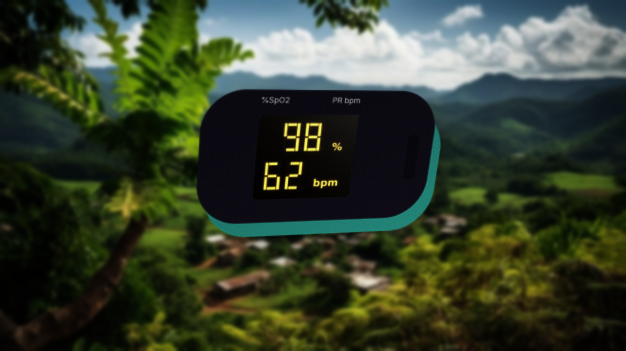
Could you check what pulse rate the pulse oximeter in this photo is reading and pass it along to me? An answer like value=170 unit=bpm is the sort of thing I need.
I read value=62 unit=bpm
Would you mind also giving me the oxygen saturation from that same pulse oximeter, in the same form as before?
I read value=98 unit=%
